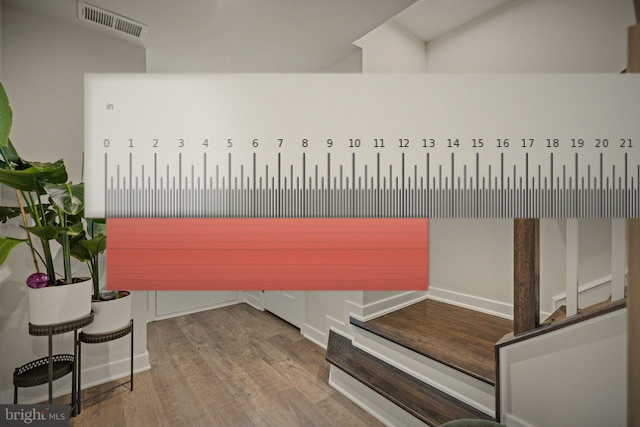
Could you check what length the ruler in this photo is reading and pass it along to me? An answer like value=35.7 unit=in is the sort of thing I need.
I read value=13 unit=in
